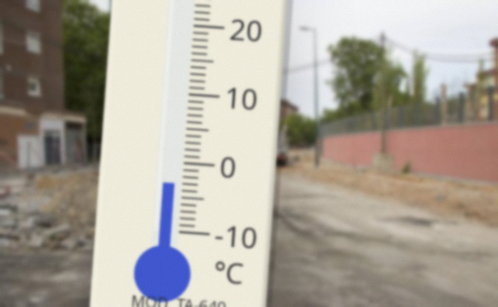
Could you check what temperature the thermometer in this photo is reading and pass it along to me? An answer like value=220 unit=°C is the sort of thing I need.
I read value=-3 unit=°C
